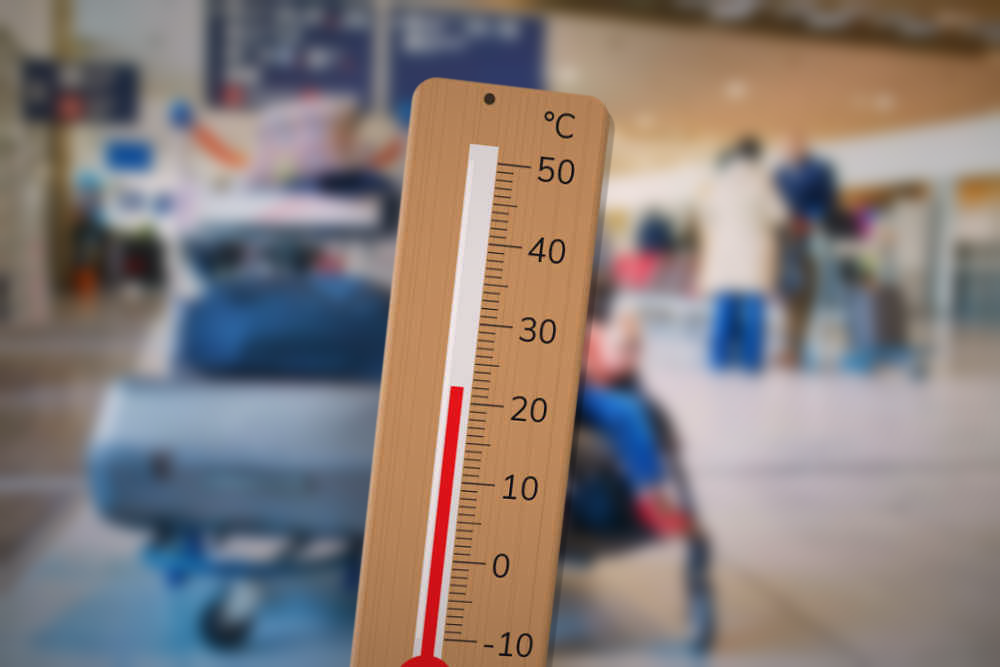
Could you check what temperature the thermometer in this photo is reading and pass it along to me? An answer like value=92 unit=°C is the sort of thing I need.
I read value=22 unit=°C
